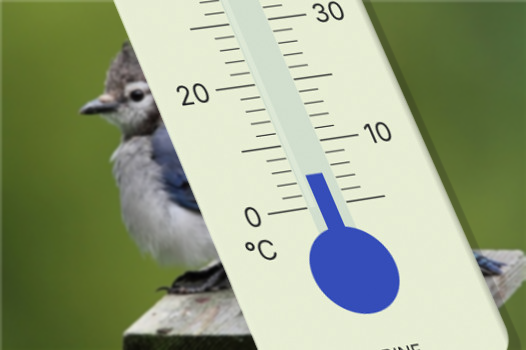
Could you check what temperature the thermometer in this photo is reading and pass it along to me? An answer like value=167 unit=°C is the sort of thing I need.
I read value=5 unit=°C
